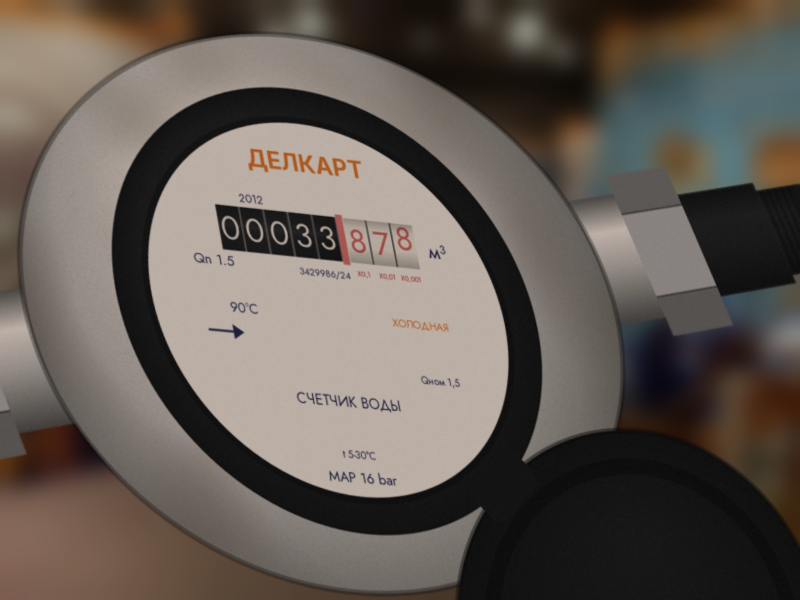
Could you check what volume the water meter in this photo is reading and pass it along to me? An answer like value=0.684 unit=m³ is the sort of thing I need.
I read value=33.878 unit=m³
